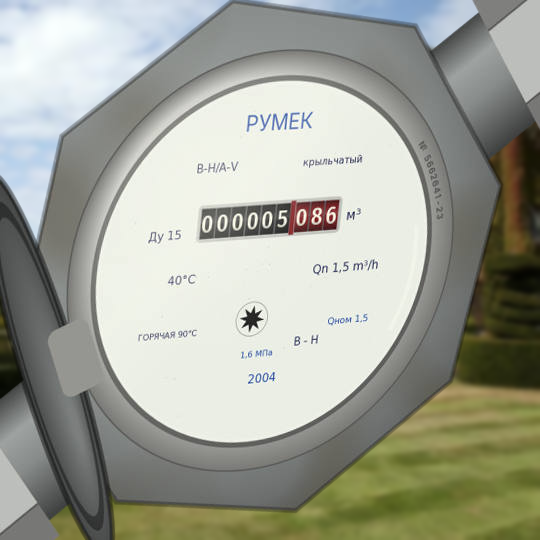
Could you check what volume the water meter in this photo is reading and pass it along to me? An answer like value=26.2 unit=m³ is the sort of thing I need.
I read value=5.086 unit=m³
